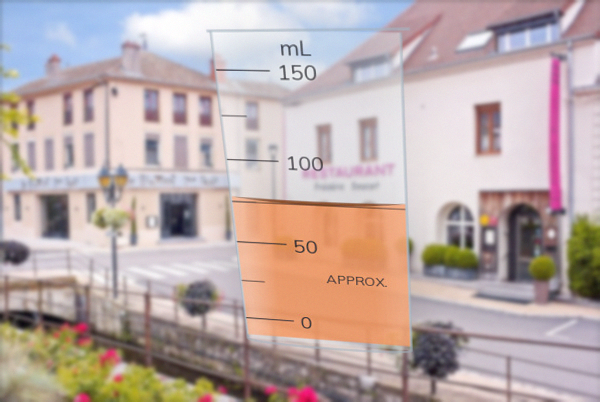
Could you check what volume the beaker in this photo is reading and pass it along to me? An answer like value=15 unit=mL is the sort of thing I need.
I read value=75 unit=mL
